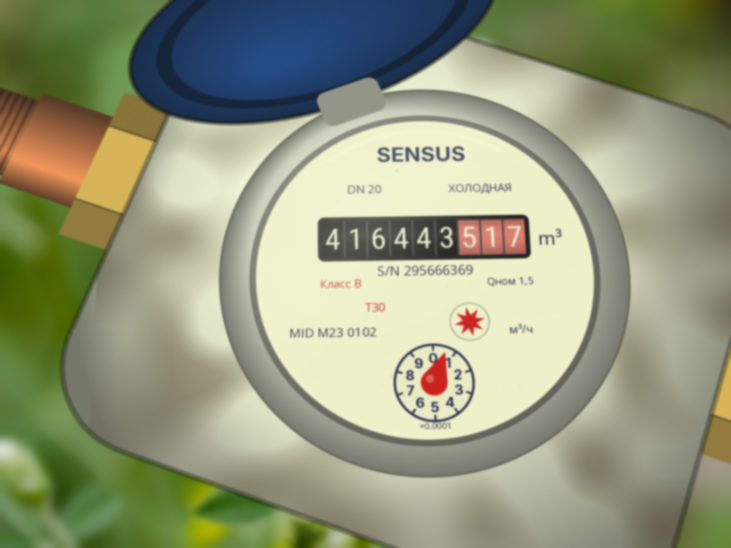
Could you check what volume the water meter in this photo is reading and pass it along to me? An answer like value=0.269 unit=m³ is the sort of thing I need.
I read value=416443.5170 unit=m³
